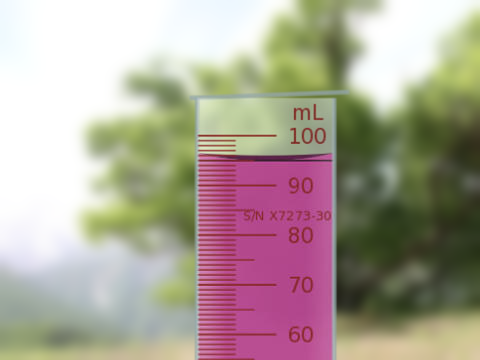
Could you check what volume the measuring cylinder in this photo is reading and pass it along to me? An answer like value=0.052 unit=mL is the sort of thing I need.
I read value=95 unit=mL
